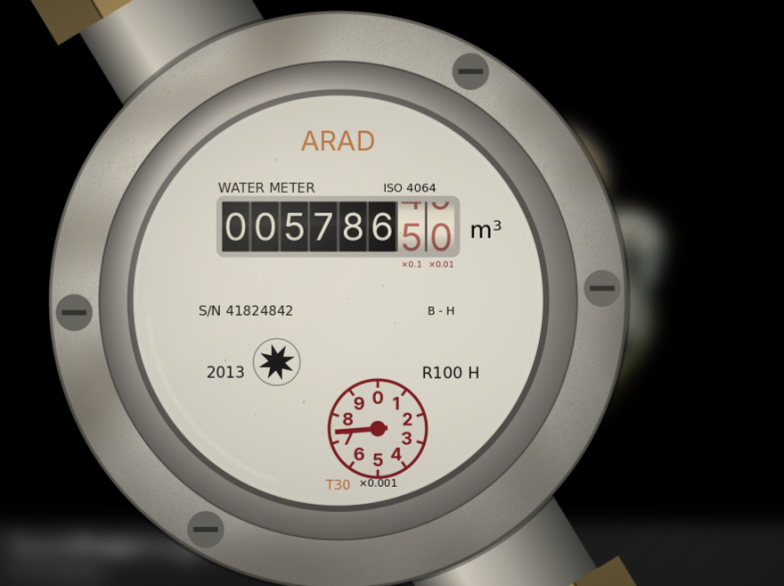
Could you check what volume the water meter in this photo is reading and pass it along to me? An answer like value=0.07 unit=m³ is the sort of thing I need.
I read value=5786.497 unit=m³
